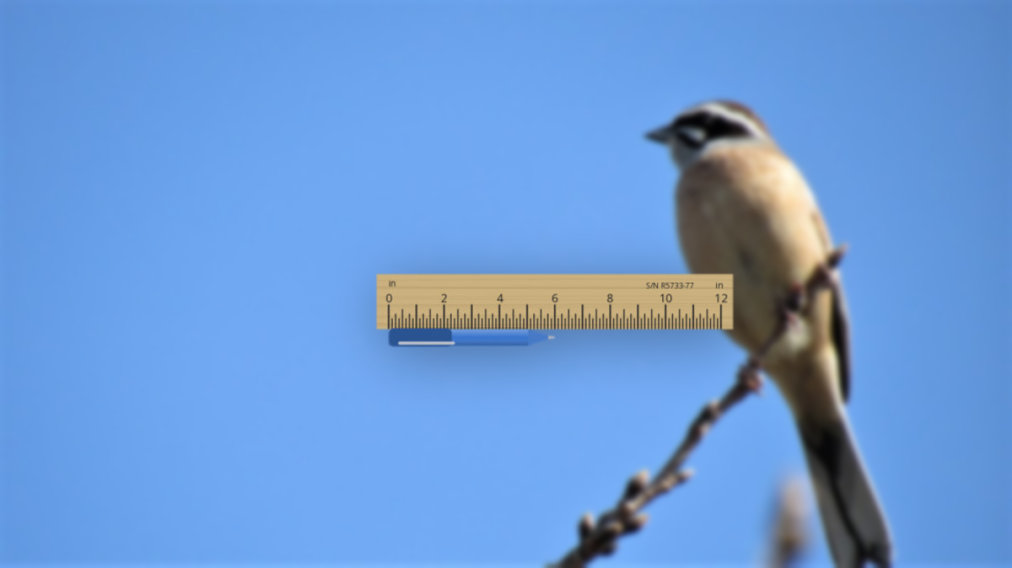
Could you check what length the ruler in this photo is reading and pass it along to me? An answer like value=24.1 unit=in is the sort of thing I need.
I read value=6 unit=in
